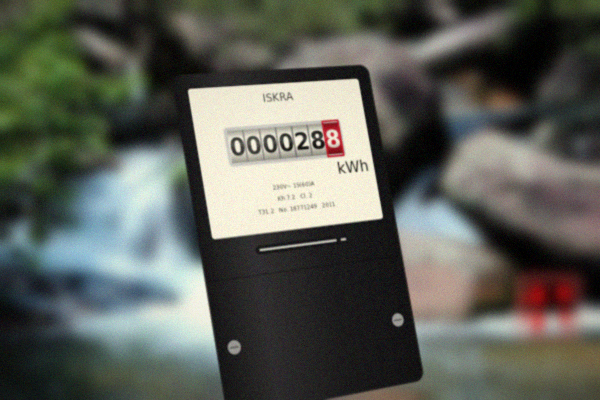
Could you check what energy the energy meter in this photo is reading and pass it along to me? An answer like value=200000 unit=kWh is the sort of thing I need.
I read value=28.8 unit=kWh
